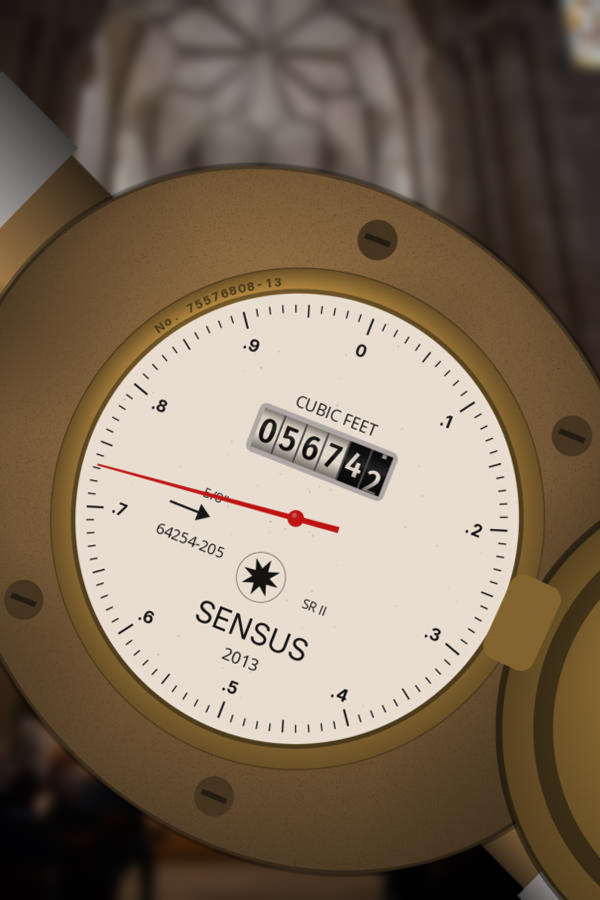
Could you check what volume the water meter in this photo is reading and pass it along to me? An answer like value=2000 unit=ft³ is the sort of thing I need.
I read value=56741.73 unit=ft³
